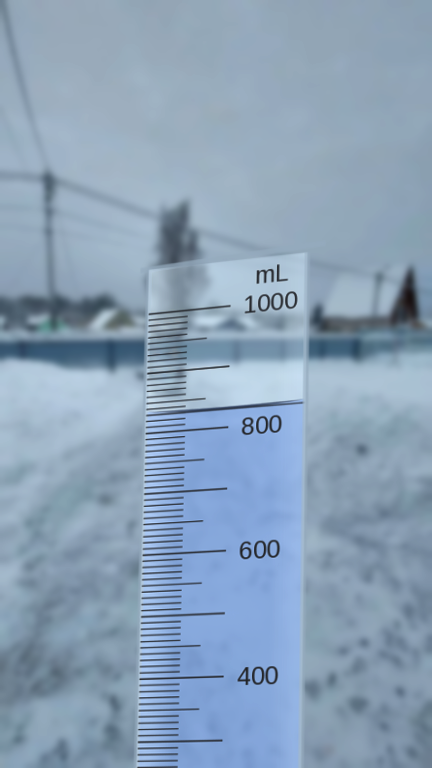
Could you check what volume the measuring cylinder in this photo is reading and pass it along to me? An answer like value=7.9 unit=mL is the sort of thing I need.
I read value=830 unit=mL
